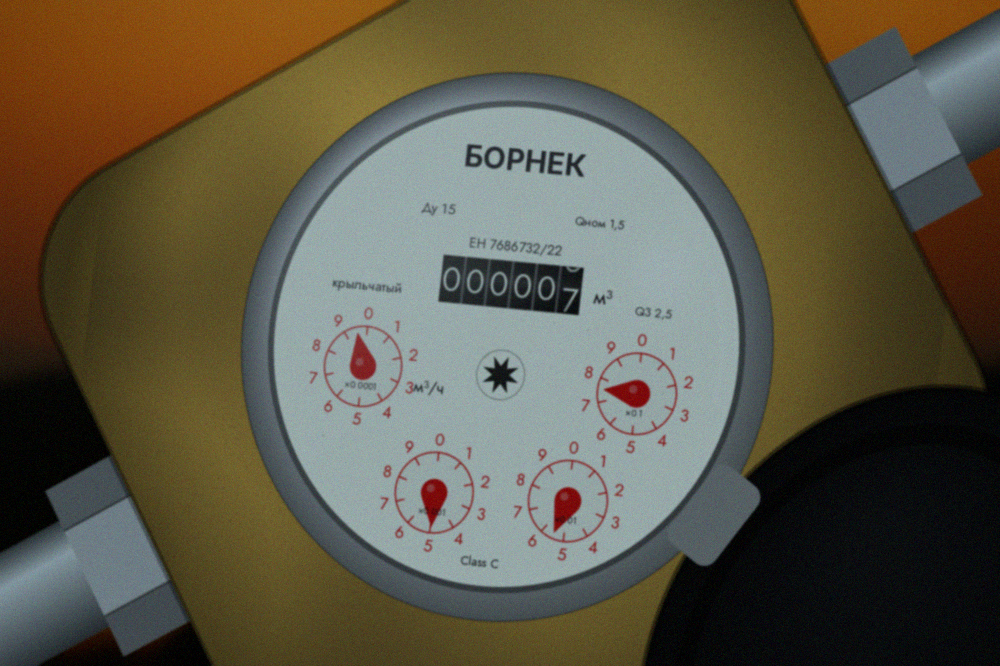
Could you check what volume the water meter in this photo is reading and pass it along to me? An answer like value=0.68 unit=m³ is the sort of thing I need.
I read value=6.7549 unit=m³
